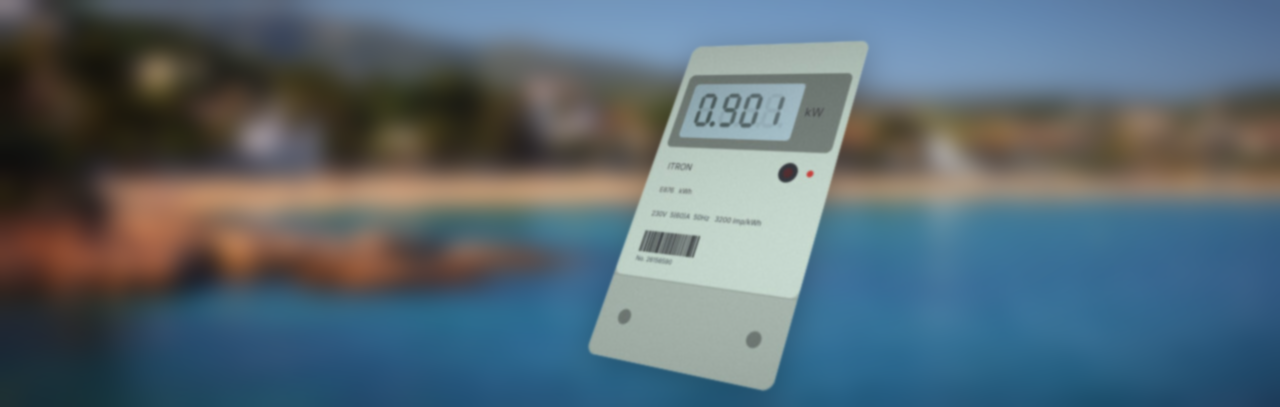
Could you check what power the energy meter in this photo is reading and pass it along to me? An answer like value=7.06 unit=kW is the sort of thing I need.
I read value=0.901 unit=kW
